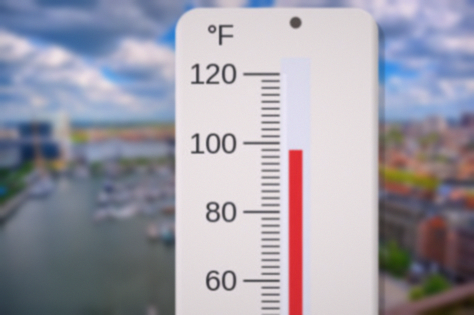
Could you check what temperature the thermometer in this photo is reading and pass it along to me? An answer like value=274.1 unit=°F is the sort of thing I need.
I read value=98 unit=°F
